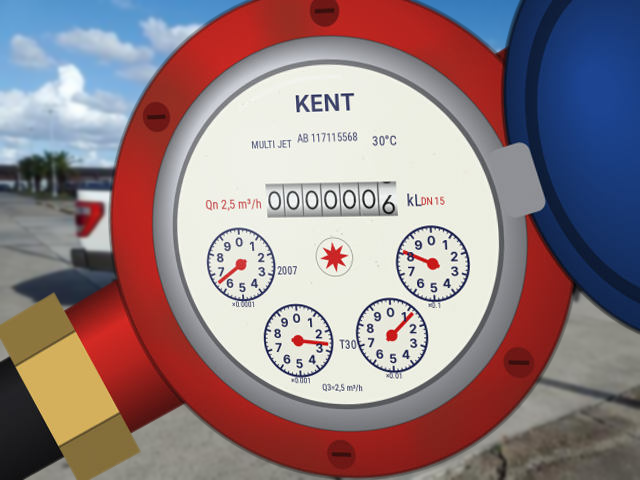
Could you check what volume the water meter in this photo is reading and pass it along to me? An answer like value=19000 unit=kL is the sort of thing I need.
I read value=5.8126 unit=kL
